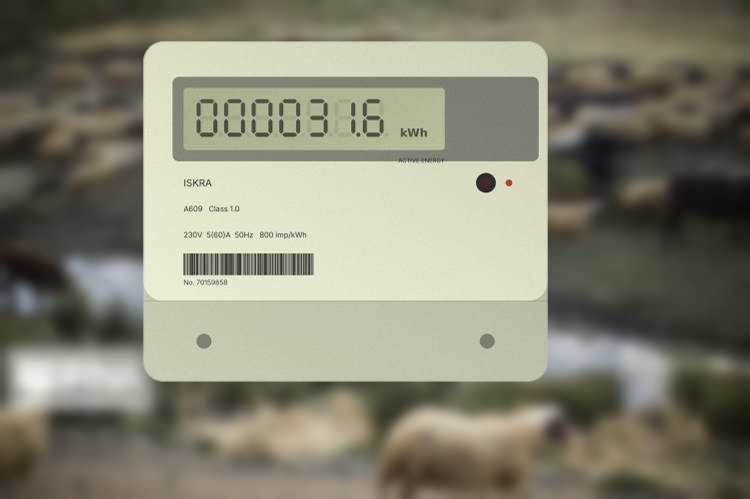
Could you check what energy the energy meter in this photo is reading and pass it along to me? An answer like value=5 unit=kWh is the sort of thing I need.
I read value=31.6 unit=kWh
